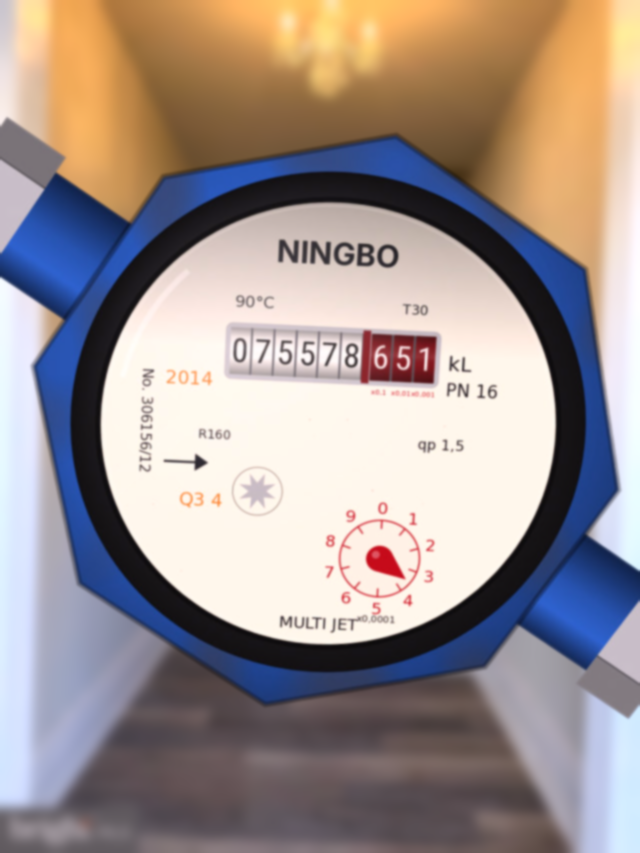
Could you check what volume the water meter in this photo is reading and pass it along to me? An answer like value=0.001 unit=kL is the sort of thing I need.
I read value=75578.6513 unit=kL
